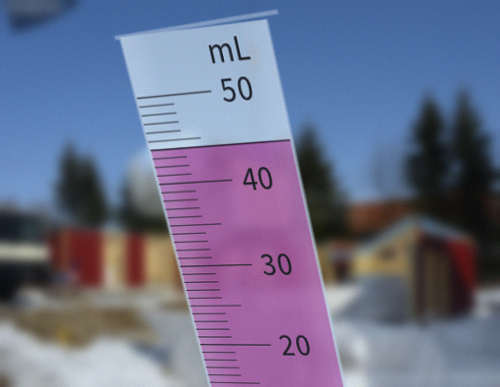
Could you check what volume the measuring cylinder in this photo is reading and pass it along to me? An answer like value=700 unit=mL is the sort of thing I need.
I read value=44 unit=mL
